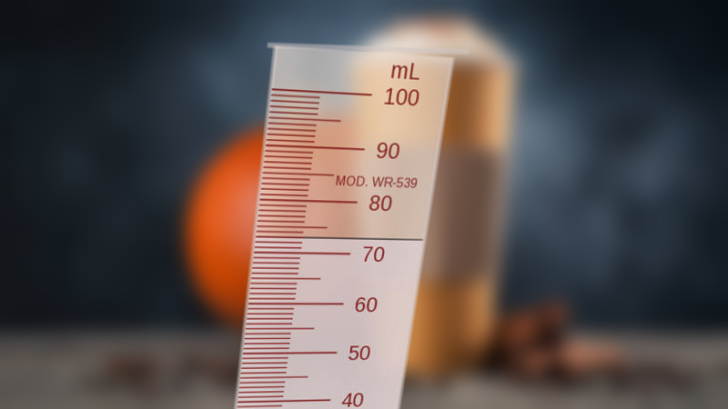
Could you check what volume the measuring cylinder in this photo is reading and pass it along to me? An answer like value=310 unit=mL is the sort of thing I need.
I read value=73 unit=mL
